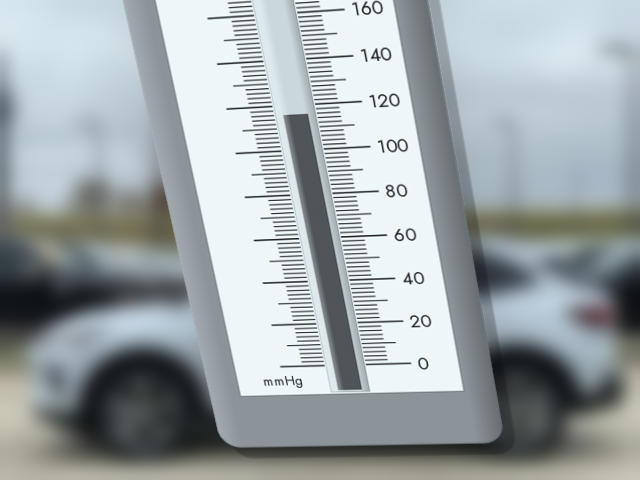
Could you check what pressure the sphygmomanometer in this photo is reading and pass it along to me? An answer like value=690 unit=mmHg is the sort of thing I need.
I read value=116 unit=mmHg
